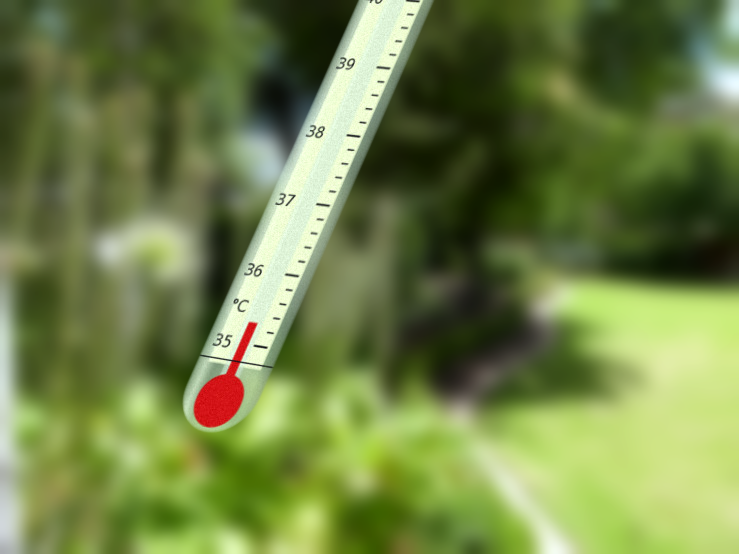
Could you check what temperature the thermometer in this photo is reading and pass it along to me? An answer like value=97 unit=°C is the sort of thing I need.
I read value=35.3 unit=°C
